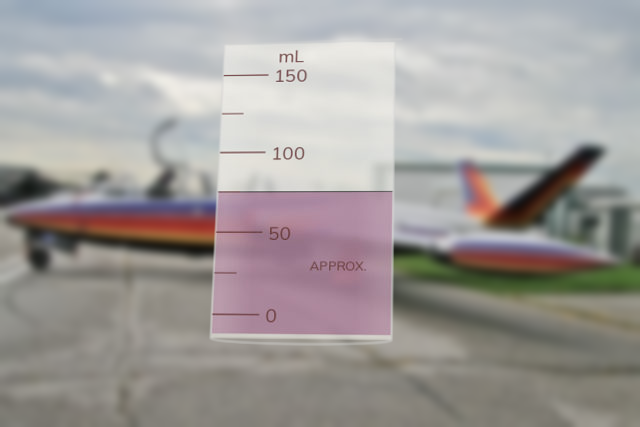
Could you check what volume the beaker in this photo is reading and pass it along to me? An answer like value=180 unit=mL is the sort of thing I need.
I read value=75 unit=mL
